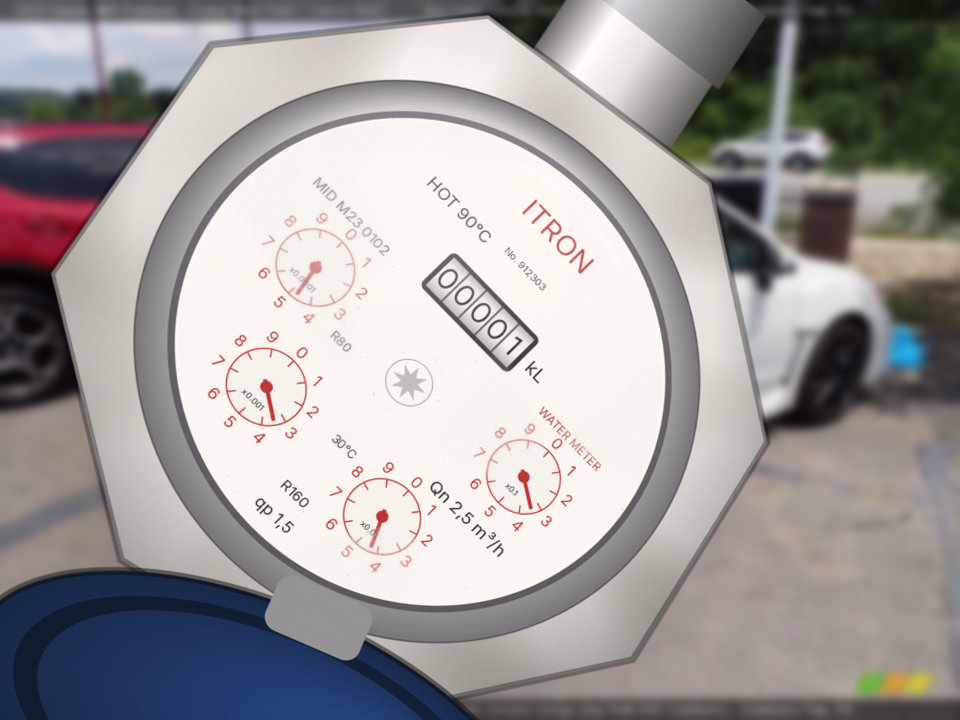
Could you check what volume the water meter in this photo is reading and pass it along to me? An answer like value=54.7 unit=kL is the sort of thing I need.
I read value=1.3434 unit=kL
